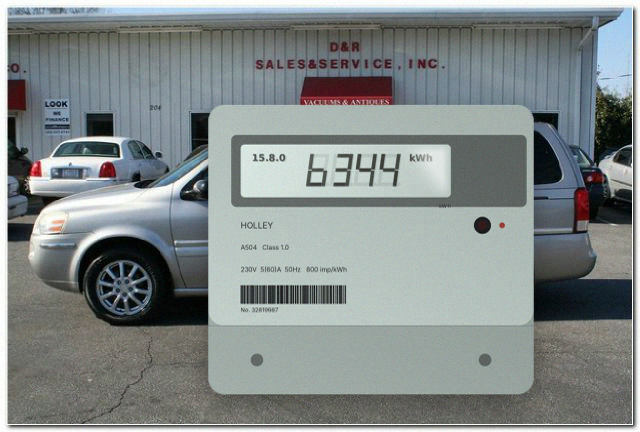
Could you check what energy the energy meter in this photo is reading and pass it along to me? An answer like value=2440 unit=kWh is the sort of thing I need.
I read value=6344 unit=kWh
